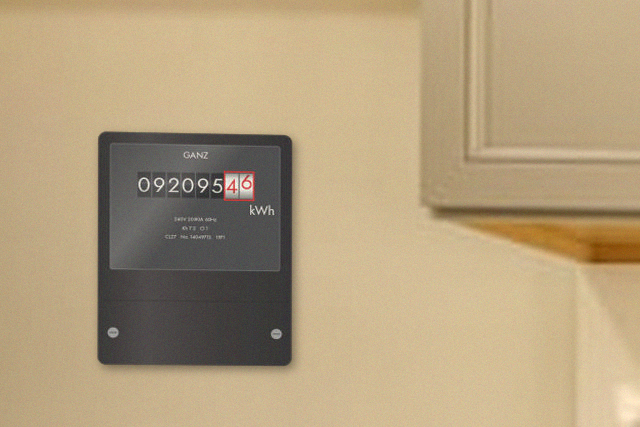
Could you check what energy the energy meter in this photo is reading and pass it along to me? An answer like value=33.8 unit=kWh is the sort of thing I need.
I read value=92095.46 unit=kWh
